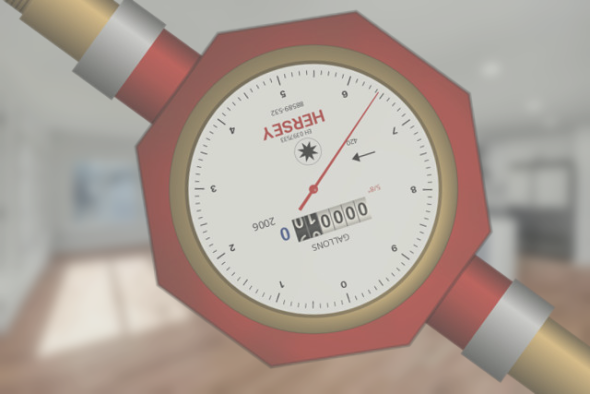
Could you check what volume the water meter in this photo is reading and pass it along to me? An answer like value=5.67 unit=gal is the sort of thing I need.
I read value=96.4 unit=gal
